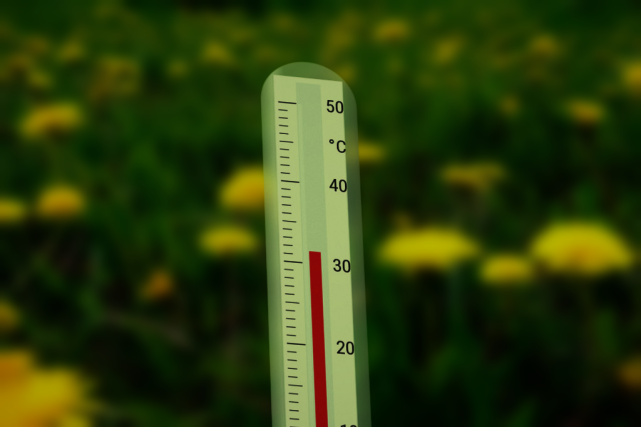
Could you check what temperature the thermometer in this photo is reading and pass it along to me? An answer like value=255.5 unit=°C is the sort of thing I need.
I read value=31.5 unit=°C
